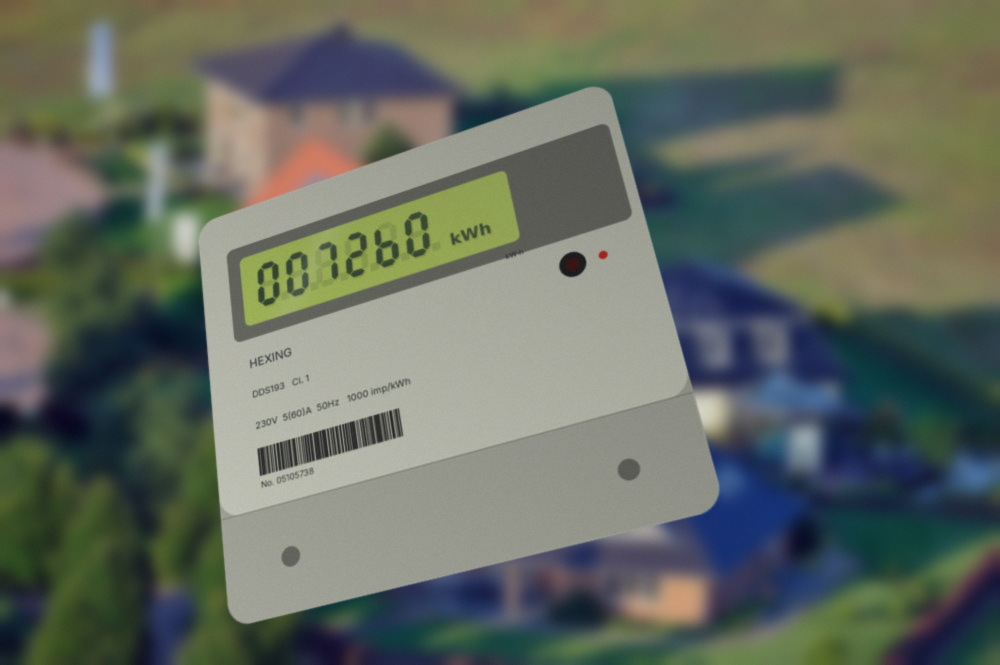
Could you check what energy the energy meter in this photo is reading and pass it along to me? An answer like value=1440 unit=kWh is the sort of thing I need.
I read value=7260 unit=kWh
